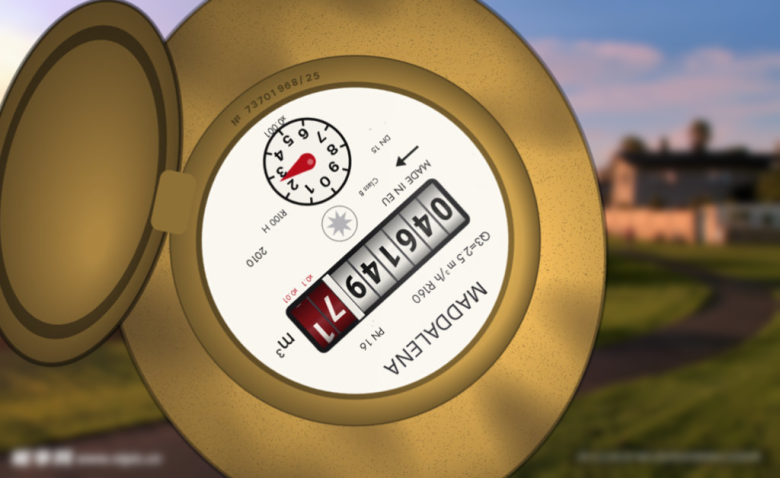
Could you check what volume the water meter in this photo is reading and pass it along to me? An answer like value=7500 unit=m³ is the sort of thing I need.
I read value=46149.712 unit=m³
